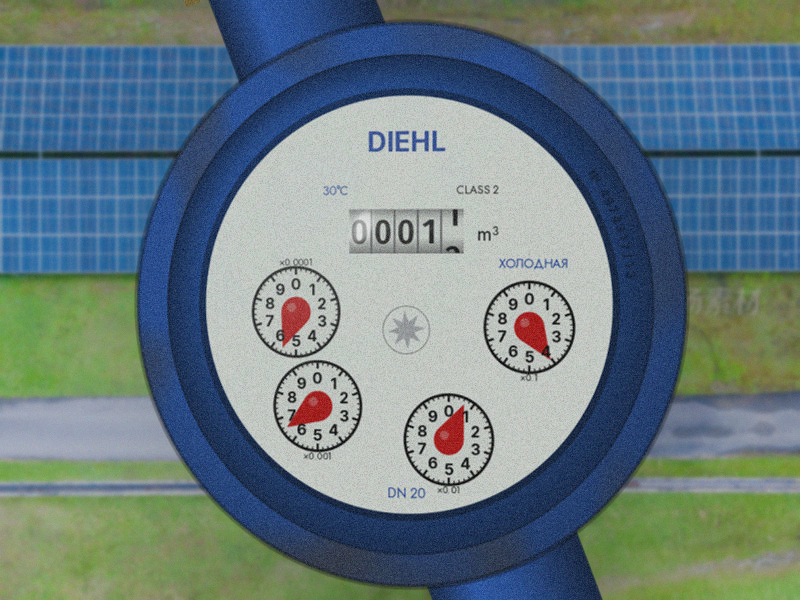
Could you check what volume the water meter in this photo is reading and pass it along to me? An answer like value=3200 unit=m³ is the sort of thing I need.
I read value=11.4065 unit=m³
